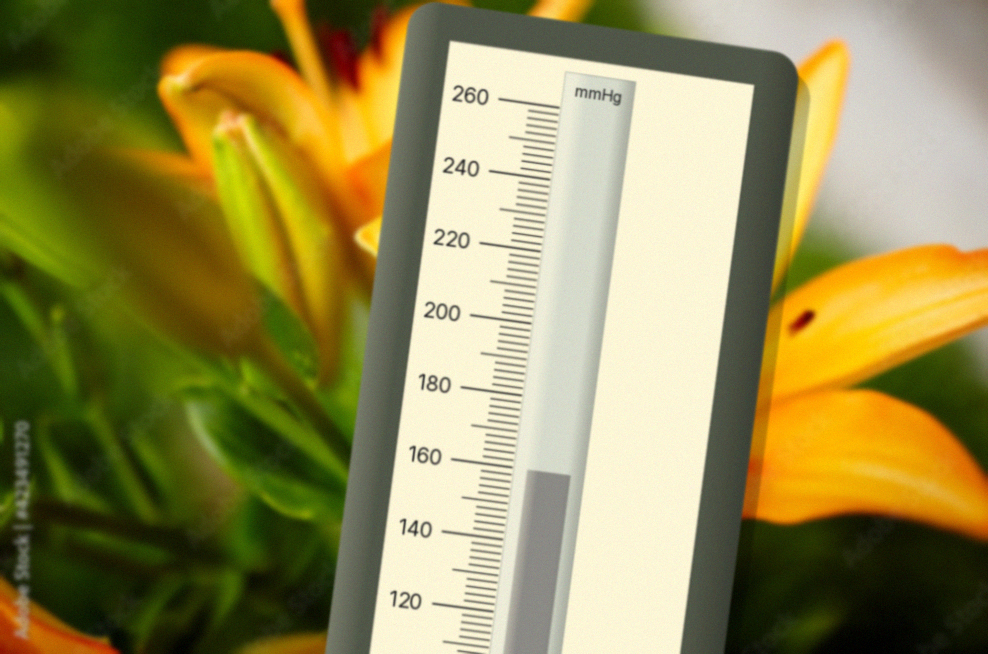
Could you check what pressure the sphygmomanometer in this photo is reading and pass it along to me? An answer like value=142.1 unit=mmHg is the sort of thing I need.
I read value=160 unit=mmHg
